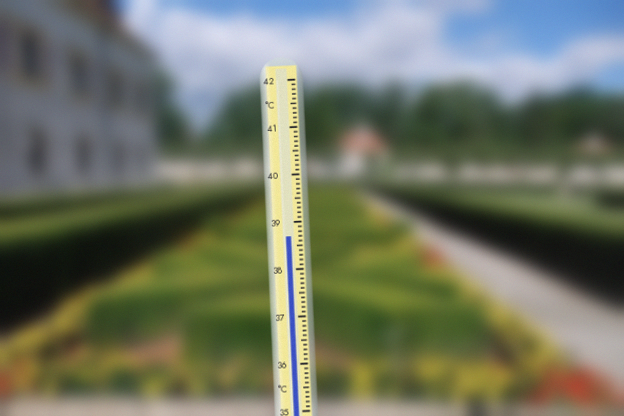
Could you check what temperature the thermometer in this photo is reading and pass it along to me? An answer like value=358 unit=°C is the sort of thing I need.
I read value=38.7 unit=°C
